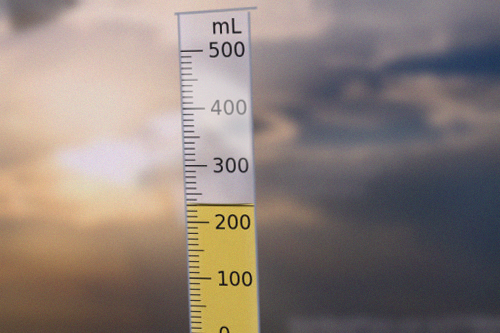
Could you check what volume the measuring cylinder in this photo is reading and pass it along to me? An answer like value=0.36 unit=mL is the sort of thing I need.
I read value=230 unit=mL
